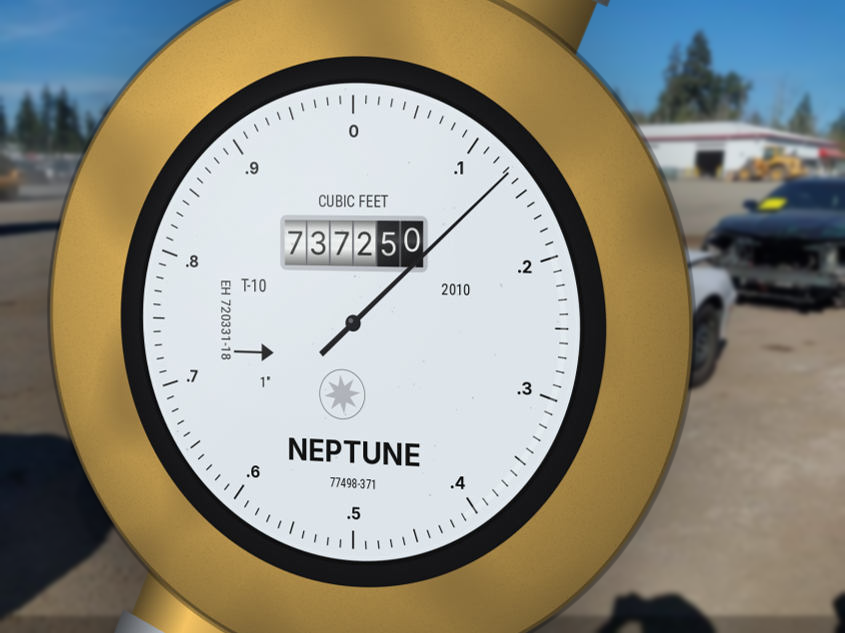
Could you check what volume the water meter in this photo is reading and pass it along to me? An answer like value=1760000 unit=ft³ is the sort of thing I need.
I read value=737250.13 unit=ft³
